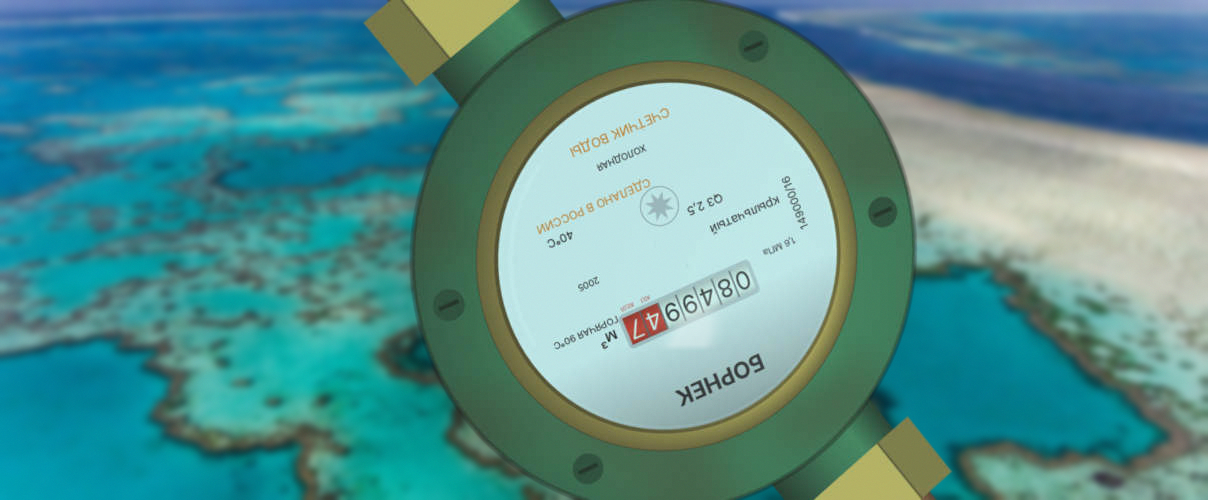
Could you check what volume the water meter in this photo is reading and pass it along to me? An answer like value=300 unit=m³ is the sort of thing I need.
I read value=8499.47 unit=m³
